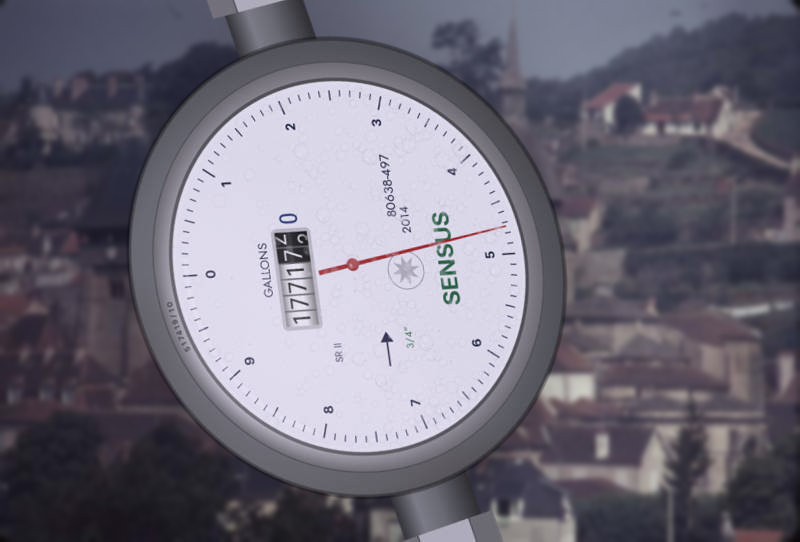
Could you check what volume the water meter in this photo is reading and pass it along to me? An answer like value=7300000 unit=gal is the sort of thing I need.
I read value=1771724.7 unit=gal
